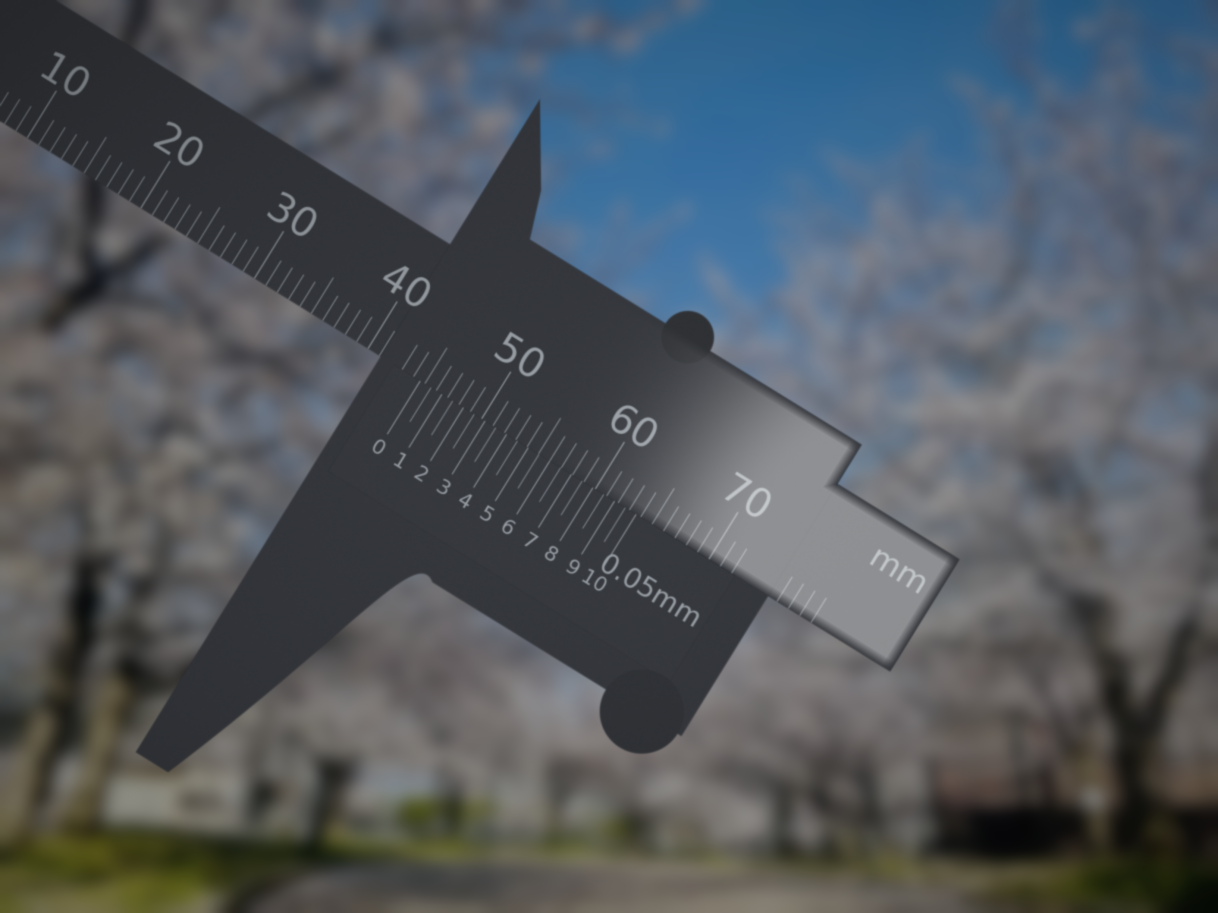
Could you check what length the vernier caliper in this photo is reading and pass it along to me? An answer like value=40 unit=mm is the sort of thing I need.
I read value=44.6 unit=mm
